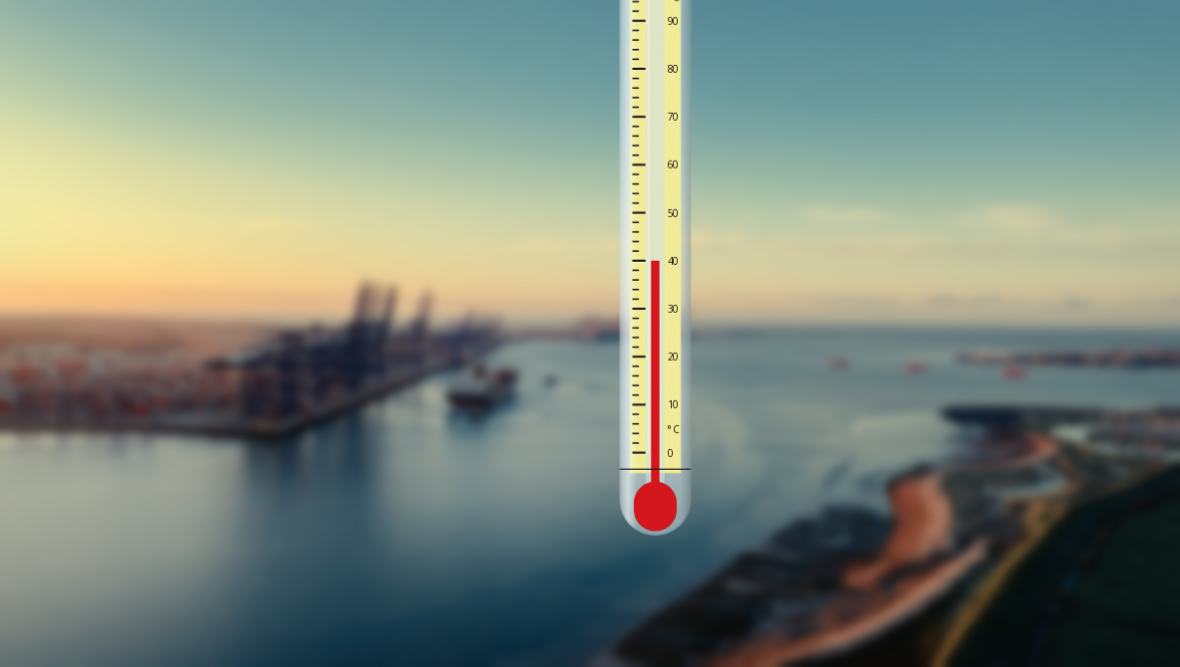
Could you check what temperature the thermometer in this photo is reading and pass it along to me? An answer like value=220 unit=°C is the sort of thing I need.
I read value=40 unit=°C
